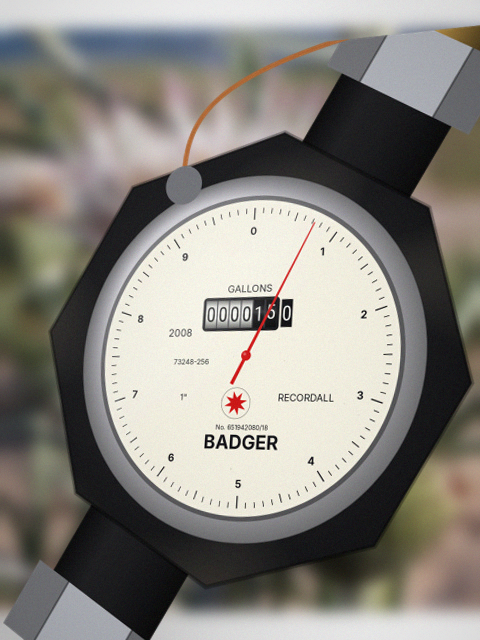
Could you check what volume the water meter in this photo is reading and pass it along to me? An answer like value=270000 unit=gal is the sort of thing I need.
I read value=150.7 unit=gal
